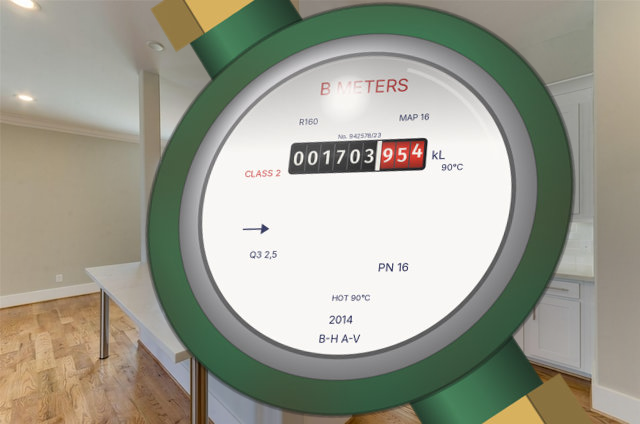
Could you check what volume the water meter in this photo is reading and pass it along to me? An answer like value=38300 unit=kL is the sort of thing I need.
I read value=1703.954 unit=kL
